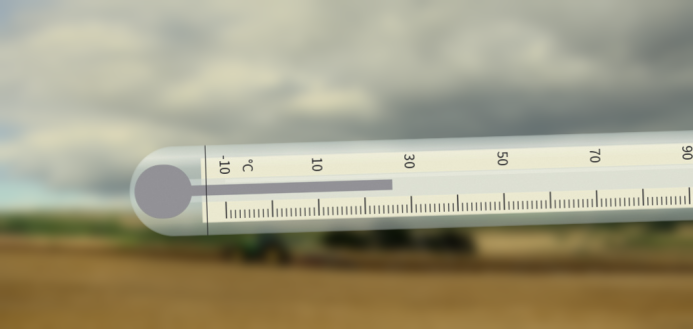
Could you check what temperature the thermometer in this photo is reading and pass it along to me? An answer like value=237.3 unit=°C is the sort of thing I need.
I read value=26 unit=°C
